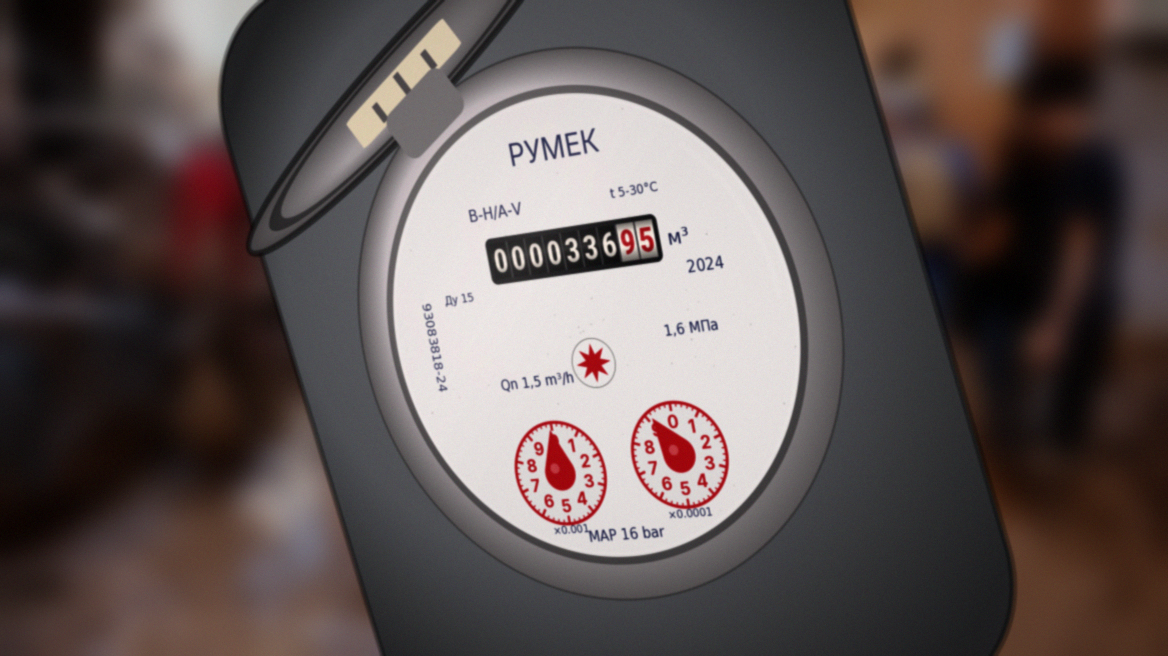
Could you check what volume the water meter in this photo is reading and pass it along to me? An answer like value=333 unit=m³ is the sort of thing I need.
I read value=336.9499 unit=m³
